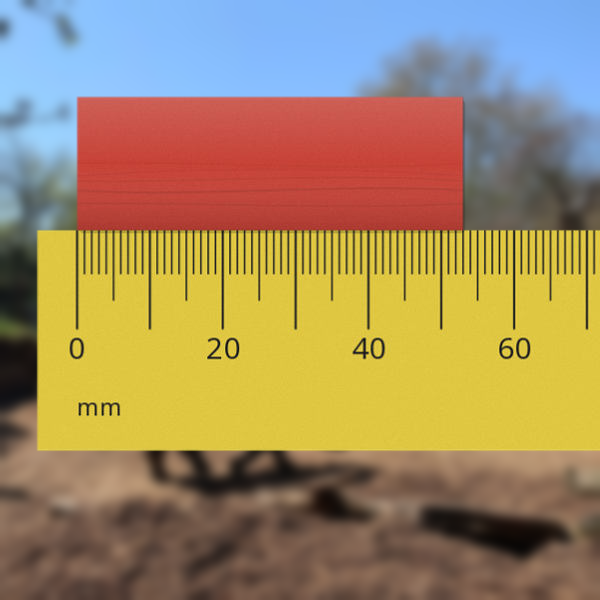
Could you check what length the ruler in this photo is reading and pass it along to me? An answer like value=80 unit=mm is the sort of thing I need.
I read value=53 unit=mm
